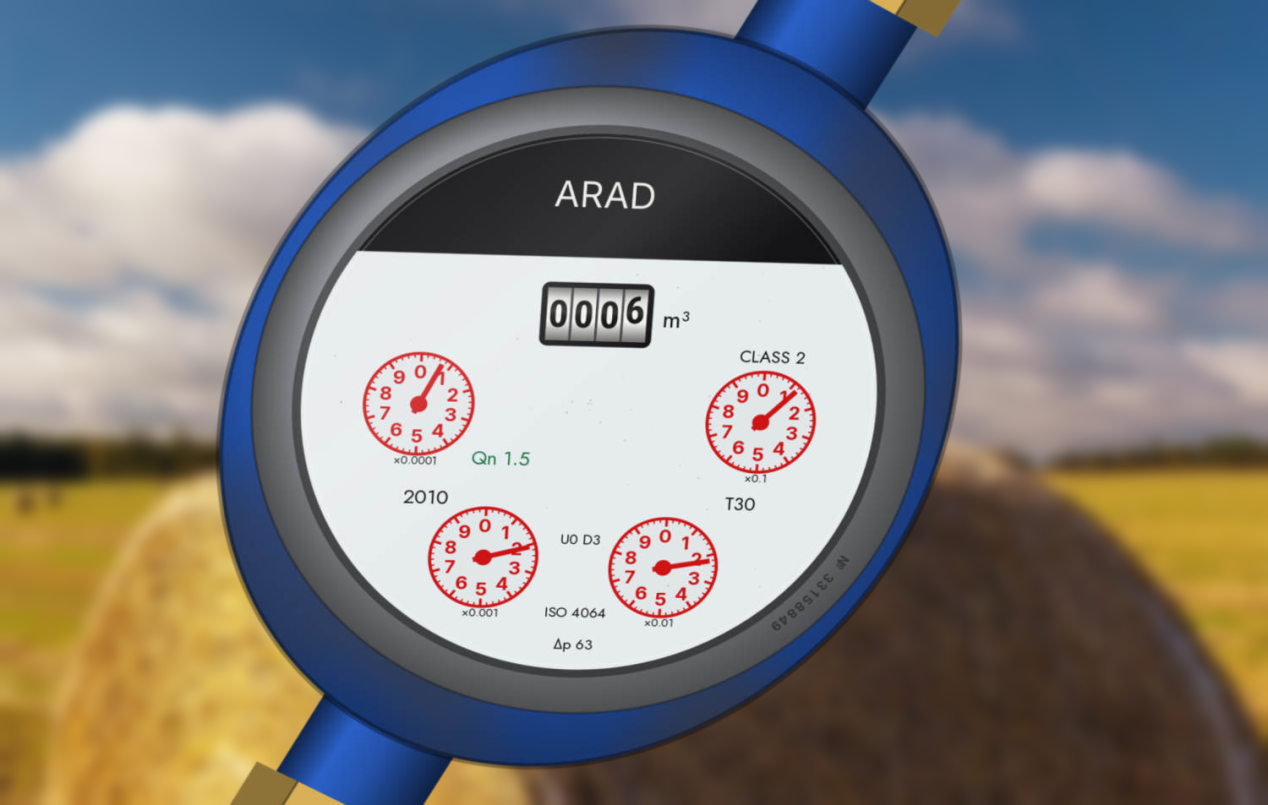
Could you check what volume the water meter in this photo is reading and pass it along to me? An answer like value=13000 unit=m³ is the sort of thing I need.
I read value=6.1220 unit=m³
